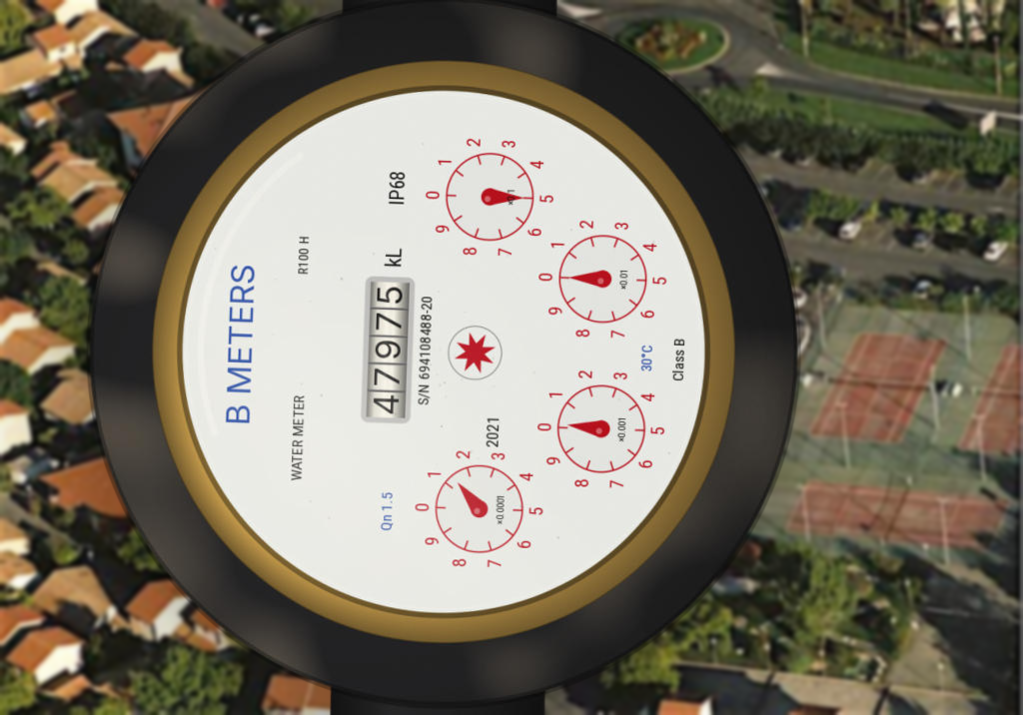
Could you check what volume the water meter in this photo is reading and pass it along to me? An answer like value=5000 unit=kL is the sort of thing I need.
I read value=47975.5001 unit=kL
